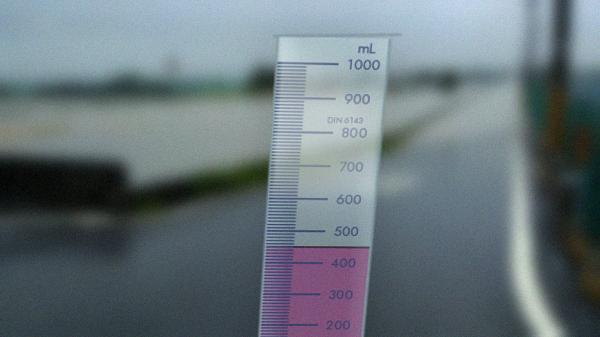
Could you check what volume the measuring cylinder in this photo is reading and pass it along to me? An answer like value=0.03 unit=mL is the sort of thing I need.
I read value=450 unit=mL
